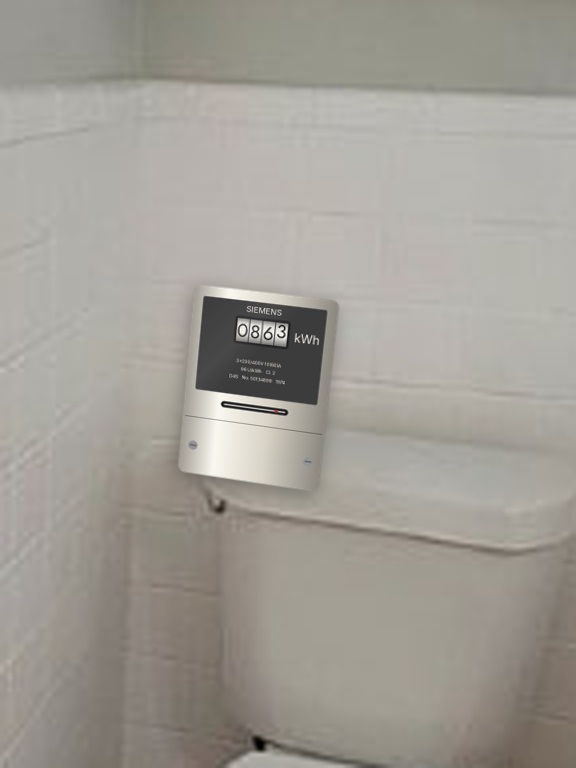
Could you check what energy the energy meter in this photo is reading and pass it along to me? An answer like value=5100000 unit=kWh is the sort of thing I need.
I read value=863 unit=kWh
